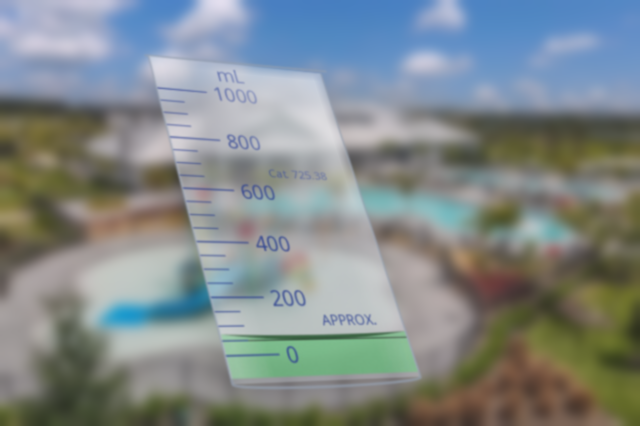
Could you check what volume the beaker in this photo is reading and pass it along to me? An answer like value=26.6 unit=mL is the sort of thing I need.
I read value=50 unit=mL
